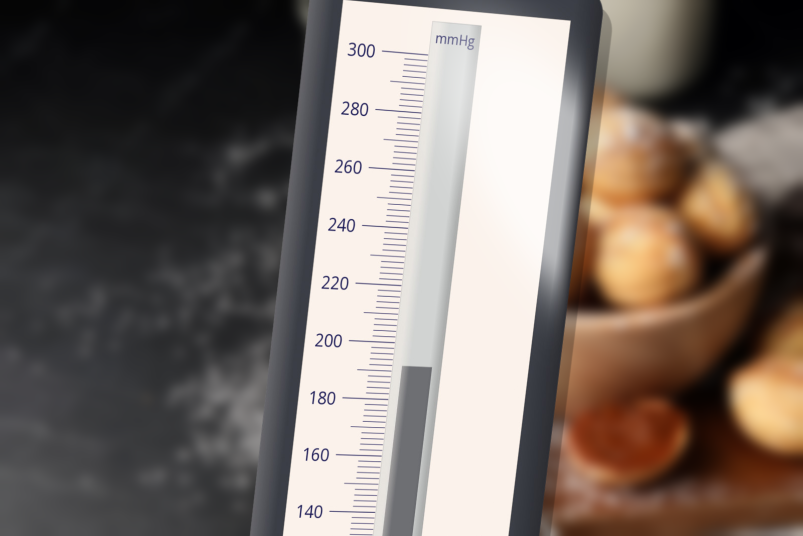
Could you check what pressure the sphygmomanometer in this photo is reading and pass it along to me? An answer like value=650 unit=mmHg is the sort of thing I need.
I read value=192 unit=mmHg
